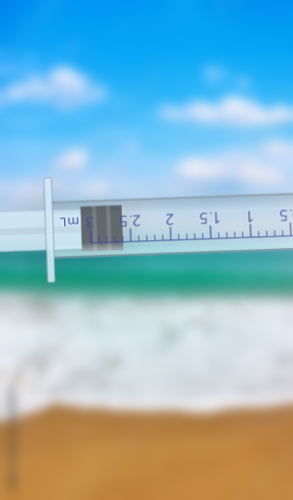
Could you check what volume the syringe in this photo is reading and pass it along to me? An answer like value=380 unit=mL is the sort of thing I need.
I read value=2.6 unit=mL
